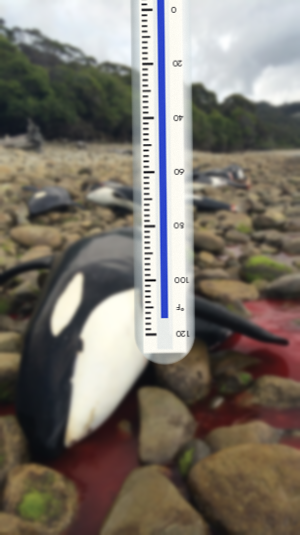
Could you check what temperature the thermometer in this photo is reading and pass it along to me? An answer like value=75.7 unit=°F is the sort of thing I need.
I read value=114 unit=°F
